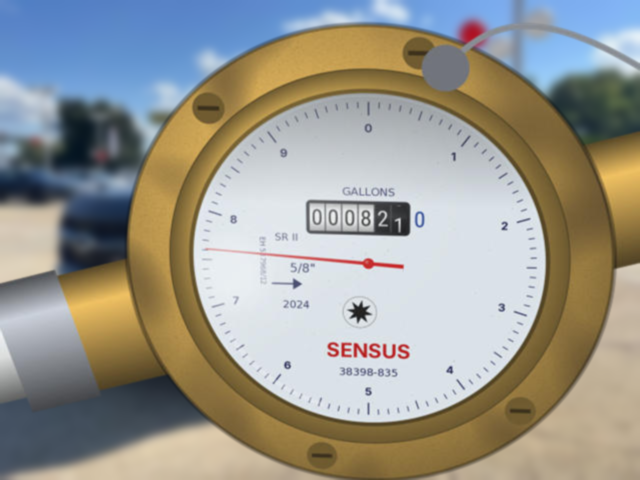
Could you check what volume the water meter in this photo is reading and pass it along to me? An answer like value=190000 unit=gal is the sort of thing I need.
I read value=8207.6 unit=gal
